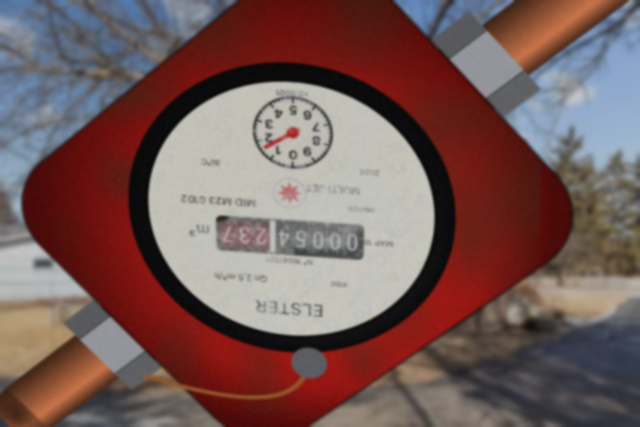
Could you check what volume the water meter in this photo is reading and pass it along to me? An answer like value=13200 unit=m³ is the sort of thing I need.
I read value=54.2371 unit=m³
